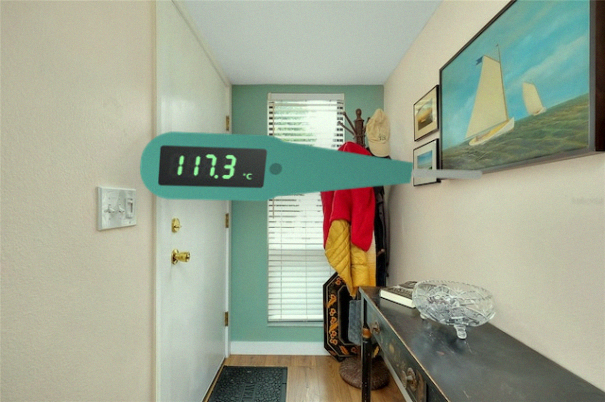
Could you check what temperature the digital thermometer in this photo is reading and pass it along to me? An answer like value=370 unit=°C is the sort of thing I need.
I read value=117.3 unit=°C
